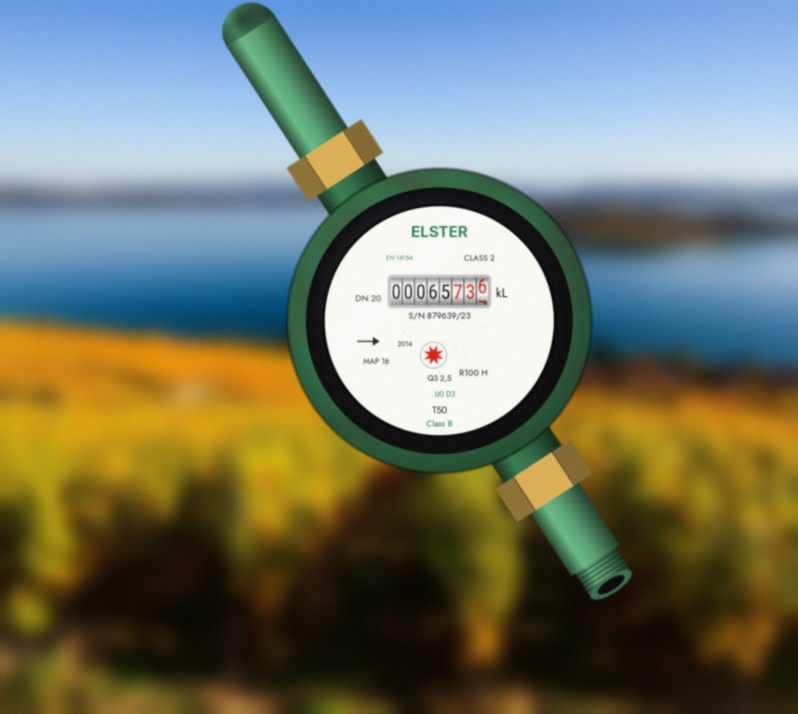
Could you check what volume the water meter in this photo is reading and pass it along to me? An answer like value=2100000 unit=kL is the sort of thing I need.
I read value=65.736 unit=kL
